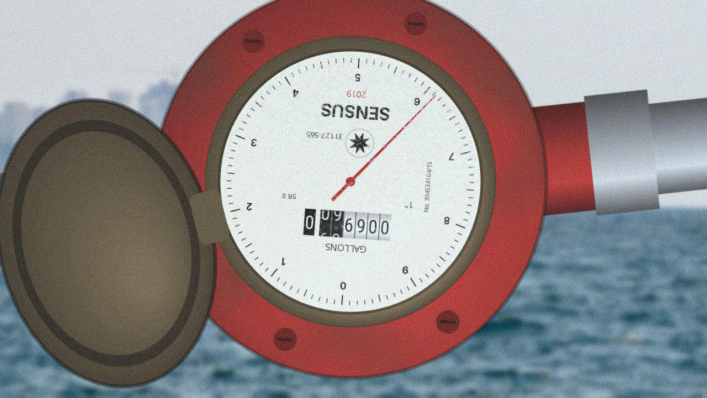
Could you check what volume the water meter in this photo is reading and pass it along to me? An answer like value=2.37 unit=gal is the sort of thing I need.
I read value=69596.1 unit=gal
